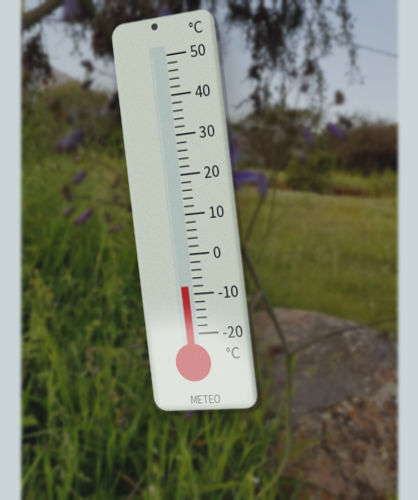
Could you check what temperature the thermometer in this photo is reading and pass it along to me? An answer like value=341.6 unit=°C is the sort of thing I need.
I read value=-8 unit=°C
